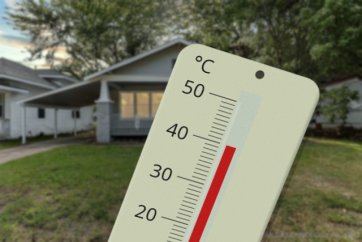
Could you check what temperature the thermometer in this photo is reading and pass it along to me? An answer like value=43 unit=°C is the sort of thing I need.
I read value=40 unit=°C
